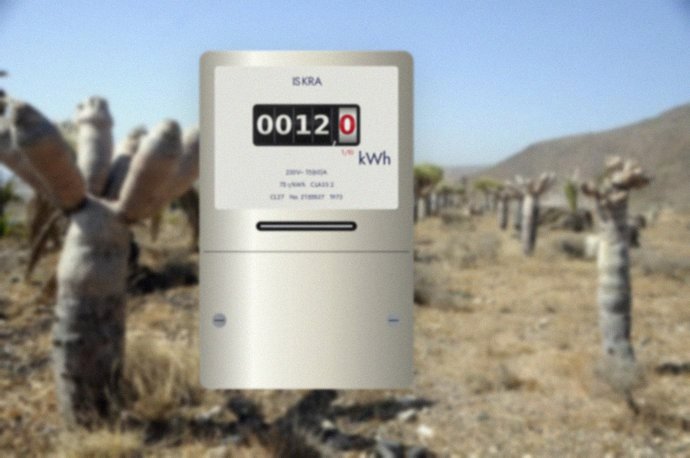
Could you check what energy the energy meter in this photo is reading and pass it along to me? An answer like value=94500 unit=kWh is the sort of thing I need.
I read value=12.0 unit=kWh
